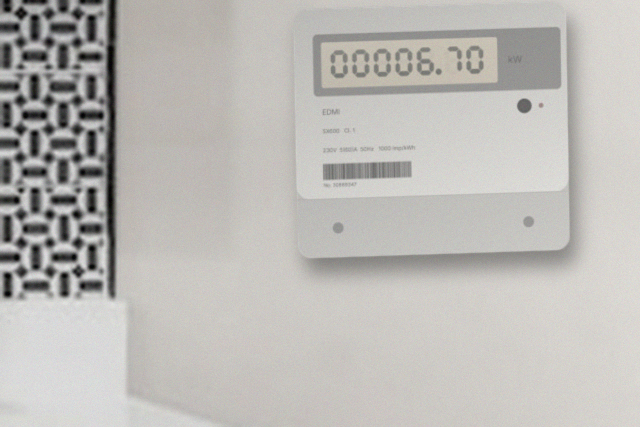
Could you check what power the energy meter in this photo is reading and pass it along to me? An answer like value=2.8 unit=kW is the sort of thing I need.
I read value=6.70 unit=kW
